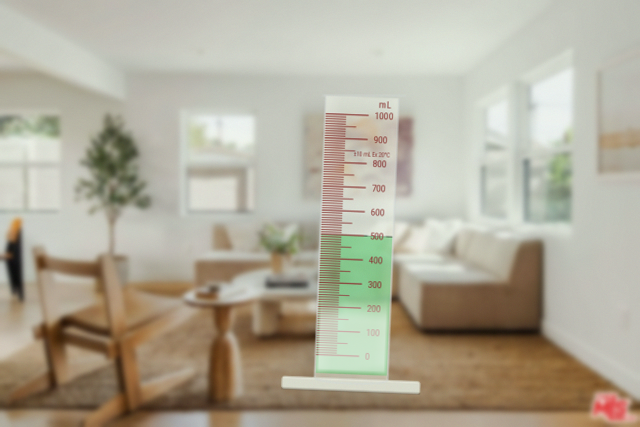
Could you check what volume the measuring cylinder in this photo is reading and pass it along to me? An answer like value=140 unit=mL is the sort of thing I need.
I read value=500 unit=mL
